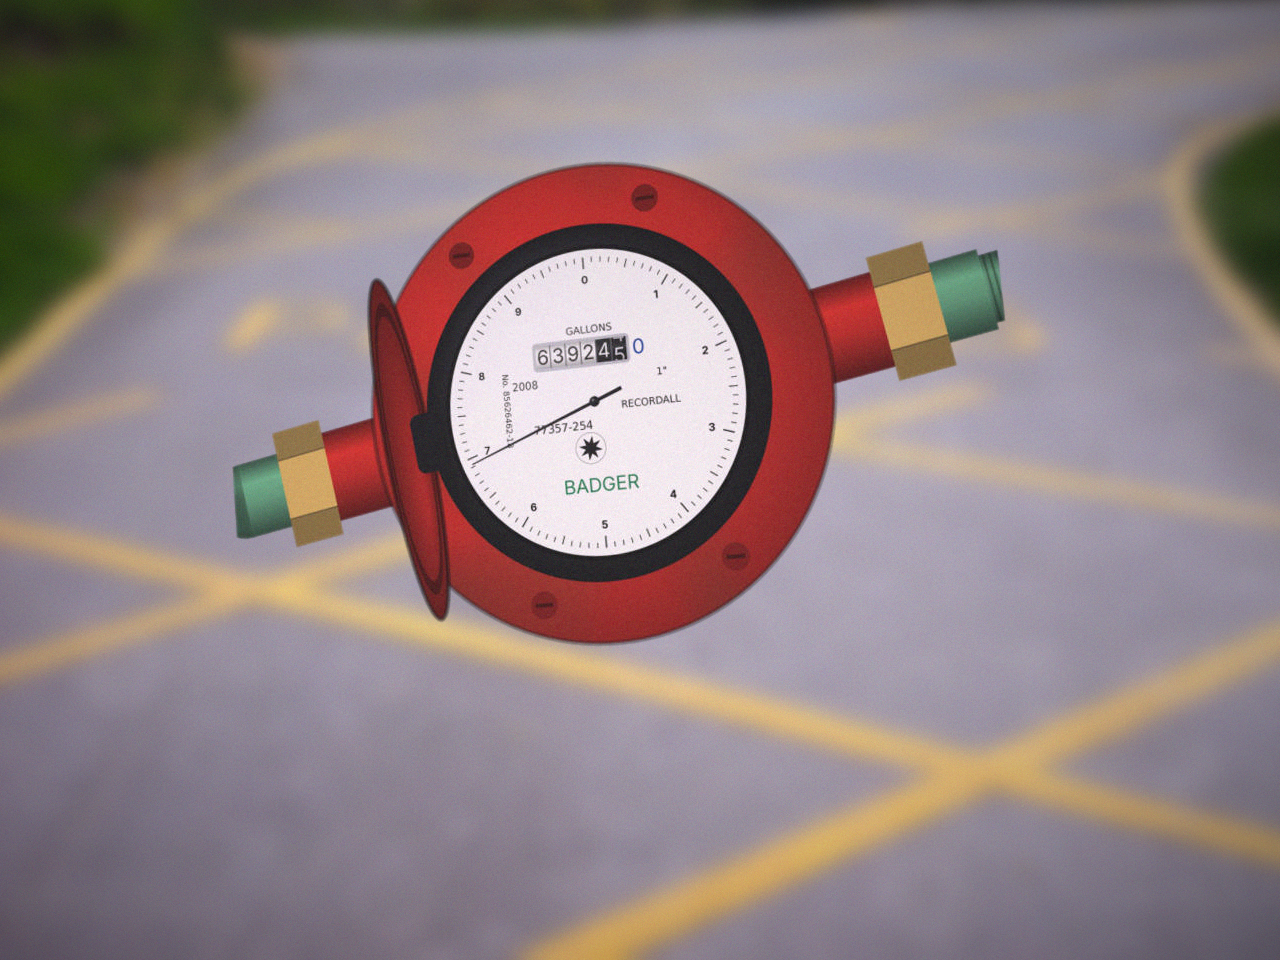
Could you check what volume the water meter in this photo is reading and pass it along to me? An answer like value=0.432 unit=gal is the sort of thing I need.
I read value=6392446.9 unit=gal
